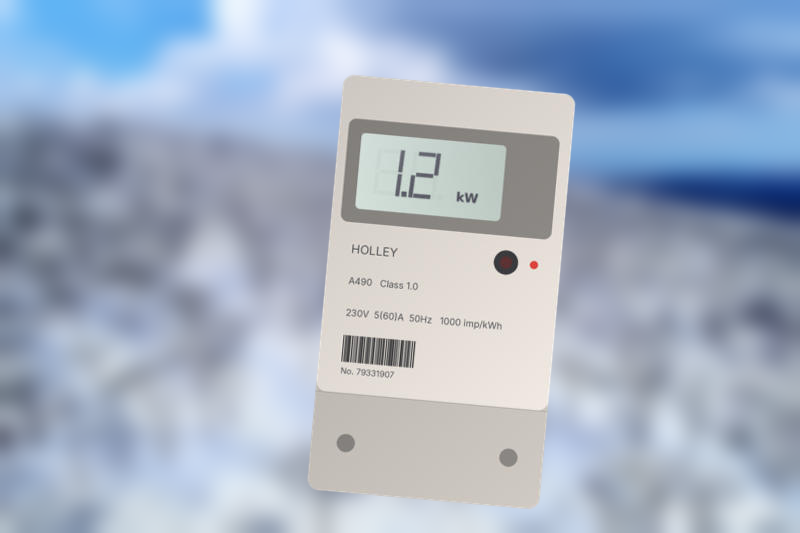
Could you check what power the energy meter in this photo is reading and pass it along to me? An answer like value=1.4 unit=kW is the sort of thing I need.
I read value=1.2 unit=kW
